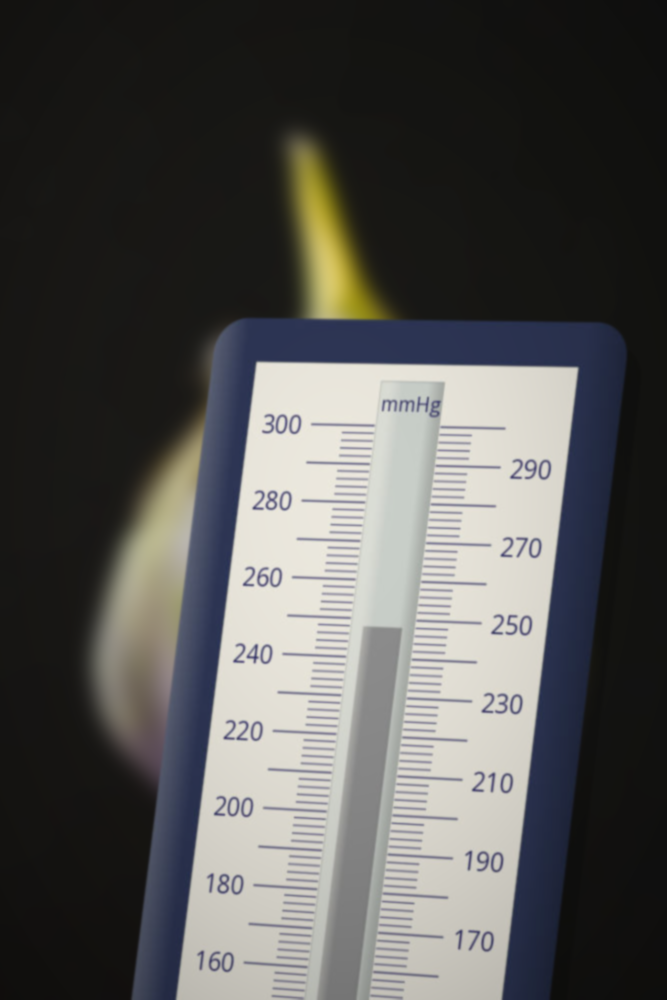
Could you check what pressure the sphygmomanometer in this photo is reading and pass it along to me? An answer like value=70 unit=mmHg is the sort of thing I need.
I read value=248 unit=mmHg
